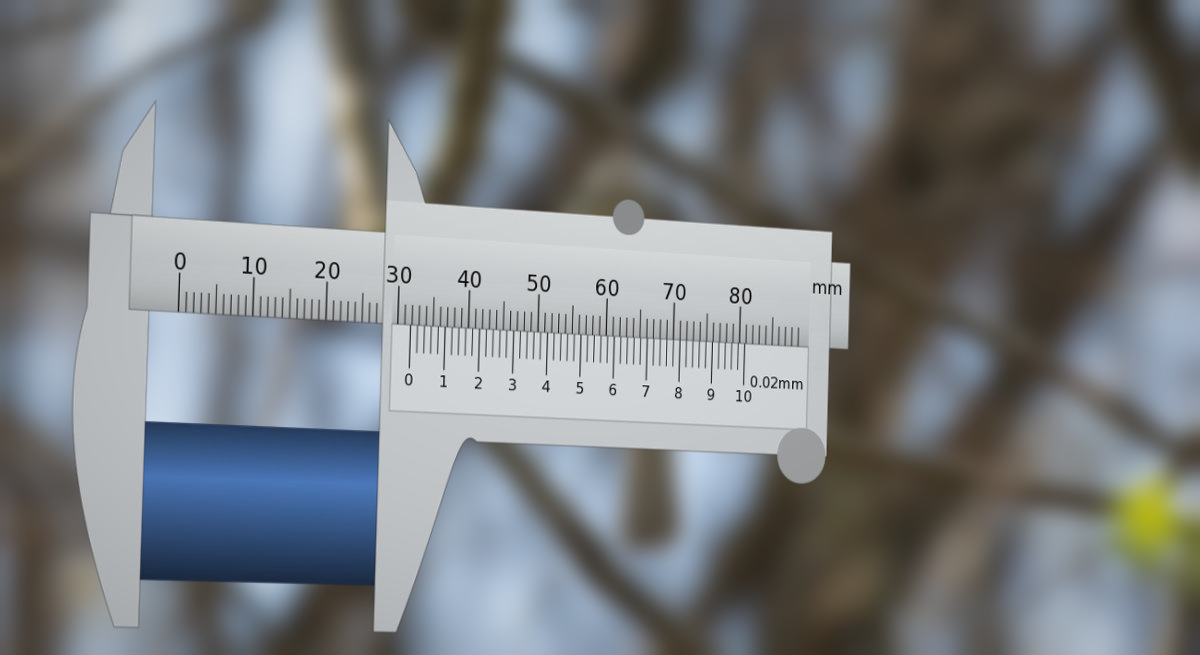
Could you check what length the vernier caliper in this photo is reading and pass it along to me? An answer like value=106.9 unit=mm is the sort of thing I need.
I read value=31.8 unit=mm
